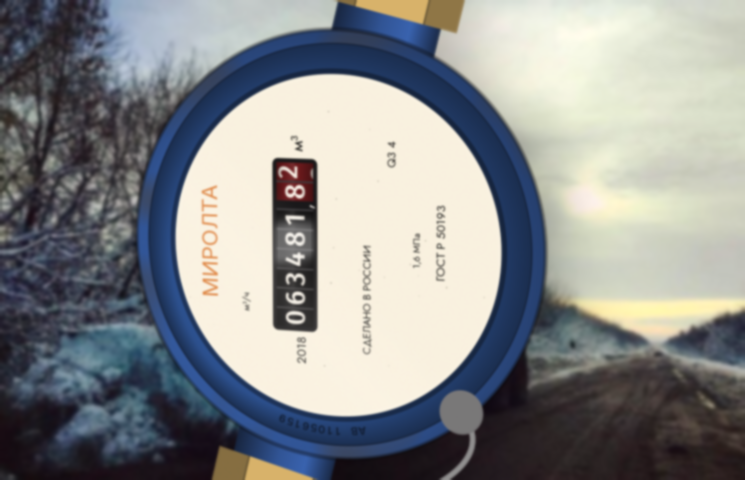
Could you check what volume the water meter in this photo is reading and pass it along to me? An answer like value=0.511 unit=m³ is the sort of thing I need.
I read value=63481.82 unit=m³
